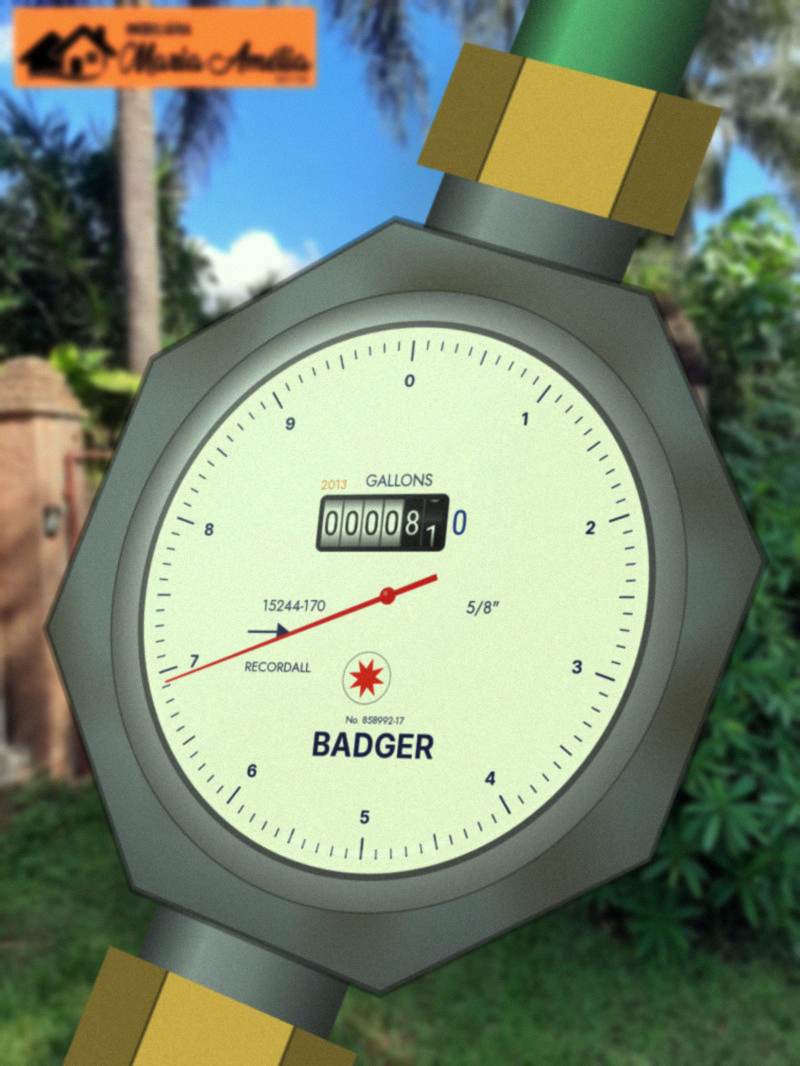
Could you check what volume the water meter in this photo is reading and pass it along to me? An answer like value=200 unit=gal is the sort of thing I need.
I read value=806.9 unit=gal
